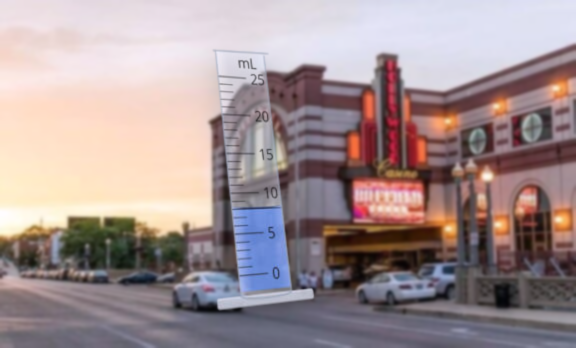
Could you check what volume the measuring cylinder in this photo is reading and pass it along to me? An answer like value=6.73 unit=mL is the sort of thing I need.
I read value=8 unit=mL
